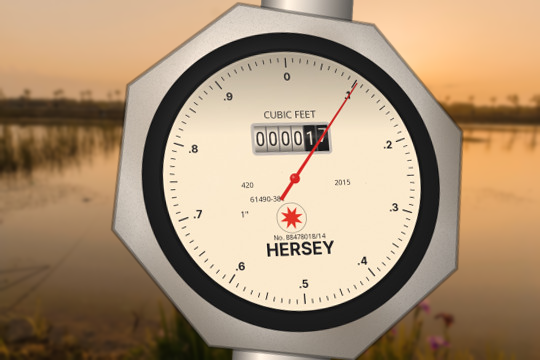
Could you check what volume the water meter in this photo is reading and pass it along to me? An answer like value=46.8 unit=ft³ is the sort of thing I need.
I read value=17.10 unit=ft³
